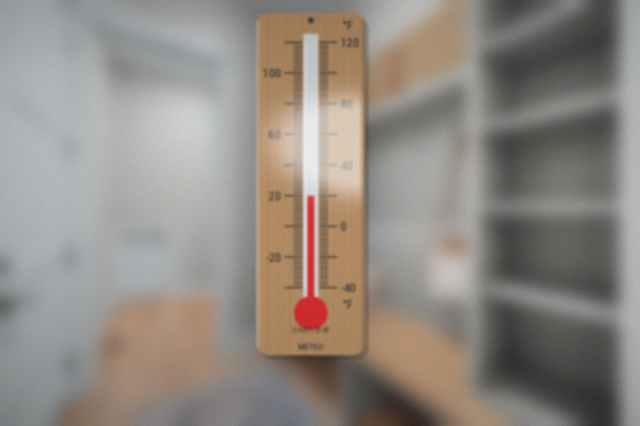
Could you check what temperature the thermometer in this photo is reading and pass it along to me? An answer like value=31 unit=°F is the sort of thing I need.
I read value=20 unit=°F
